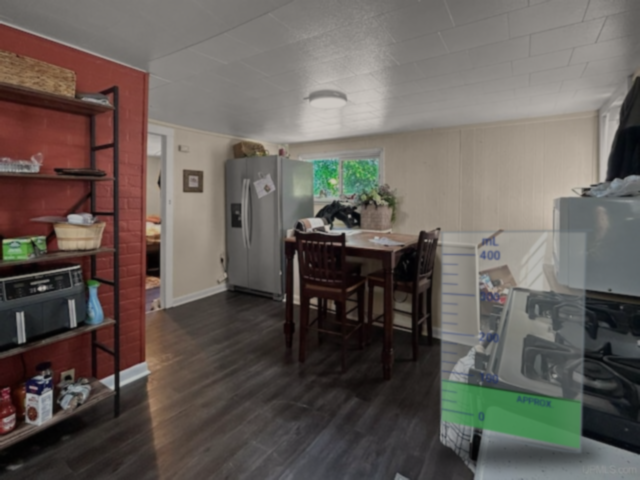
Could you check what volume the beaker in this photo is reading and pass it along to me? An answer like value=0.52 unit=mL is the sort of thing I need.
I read value=75 unit=mL
